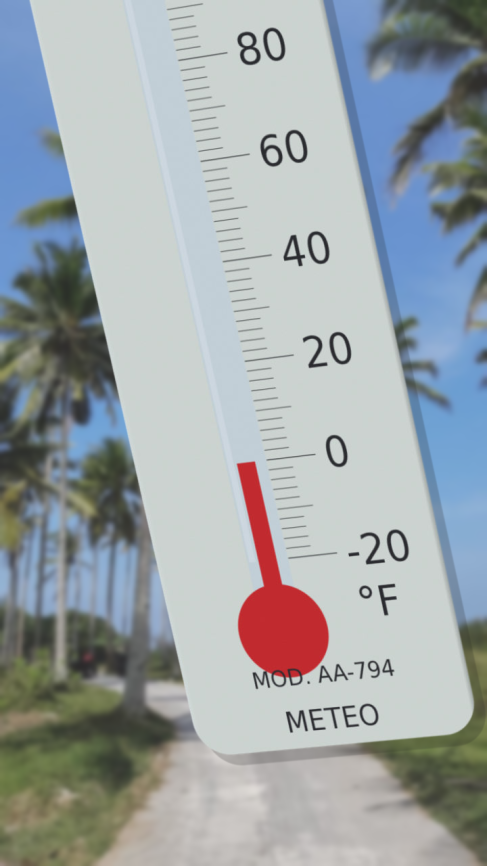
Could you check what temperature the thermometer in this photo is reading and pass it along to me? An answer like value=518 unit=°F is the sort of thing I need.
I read value=0 unit=°F
